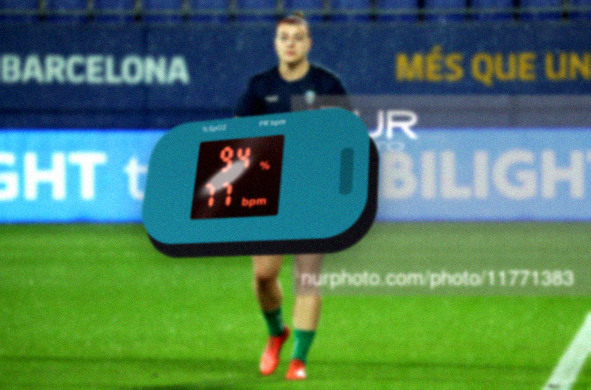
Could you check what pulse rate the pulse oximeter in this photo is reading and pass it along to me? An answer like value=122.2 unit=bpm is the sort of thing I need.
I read value=77 unit=bpm
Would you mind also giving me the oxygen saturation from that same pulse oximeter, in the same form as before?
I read value=94 unit=%
